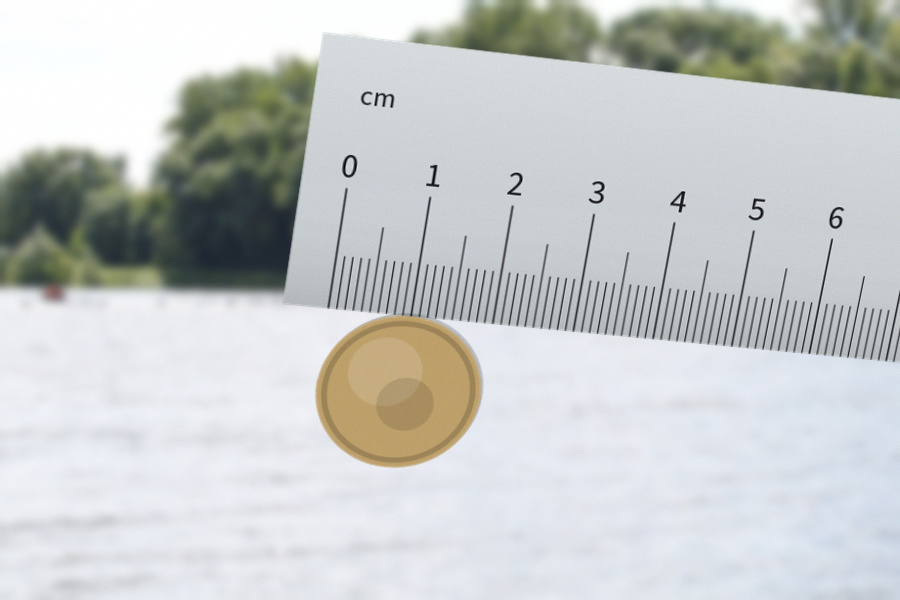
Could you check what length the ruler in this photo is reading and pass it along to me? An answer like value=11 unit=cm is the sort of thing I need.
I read value=2 unit=cm
